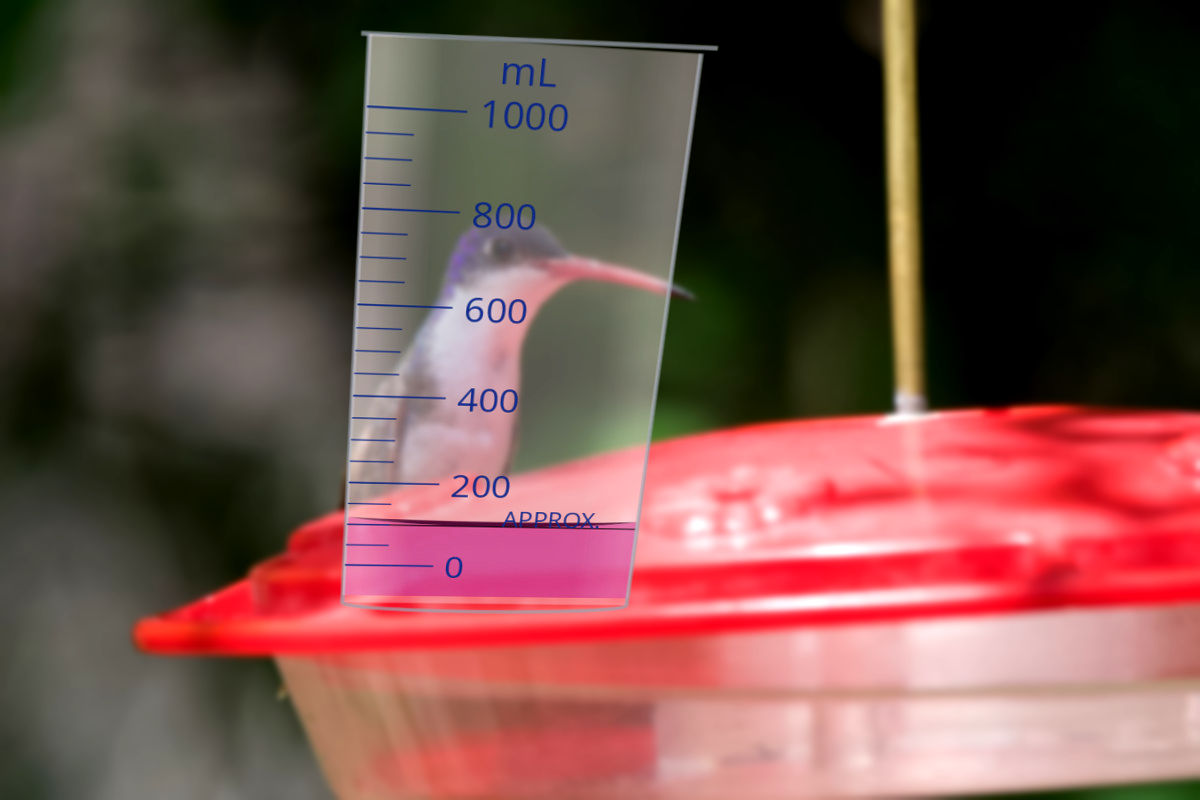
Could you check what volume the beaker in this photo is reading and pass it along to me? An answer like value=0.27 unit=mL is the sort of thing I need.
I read value=100 unit=mL
